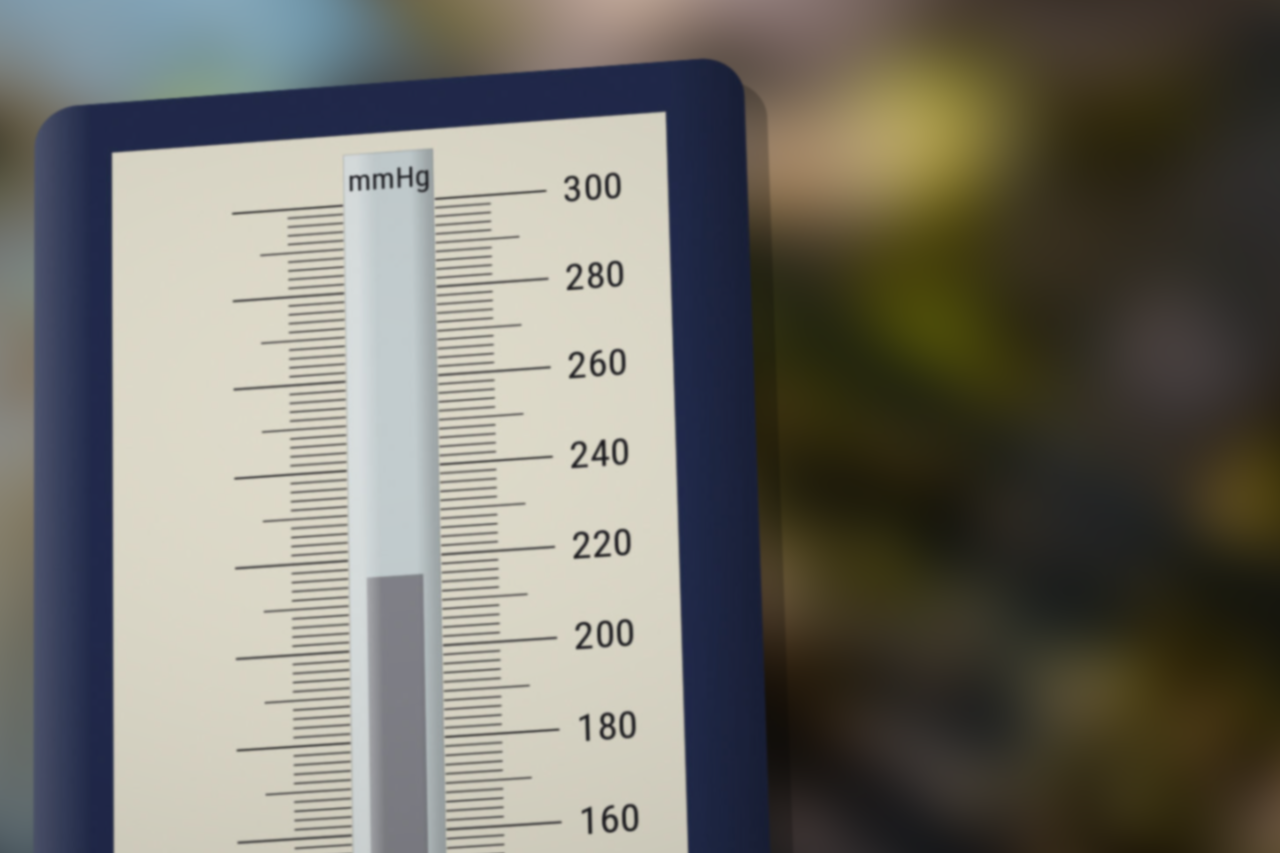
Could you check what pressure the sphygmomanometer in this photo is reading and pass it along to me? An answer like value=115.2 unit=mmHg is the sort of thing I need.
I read value=216 unit=mmHg
